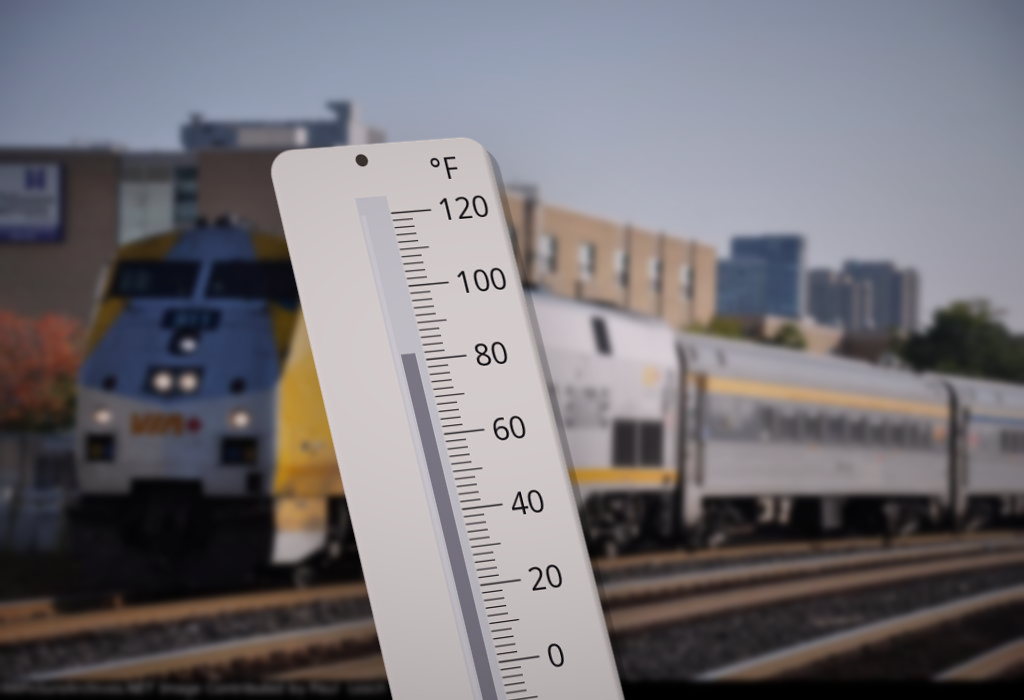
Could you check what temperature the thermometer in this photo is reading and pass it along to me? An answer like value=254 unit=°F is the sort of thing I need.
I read value=82 unit=°F
